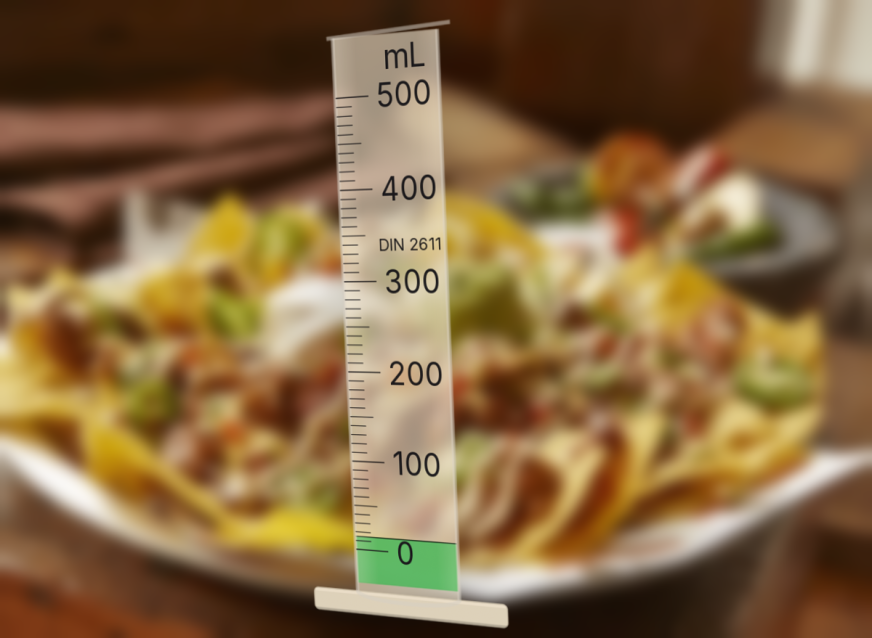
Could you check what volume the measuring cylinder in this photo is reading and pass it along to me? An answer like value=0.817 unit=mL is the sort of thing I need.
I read value=15 unit=mL
